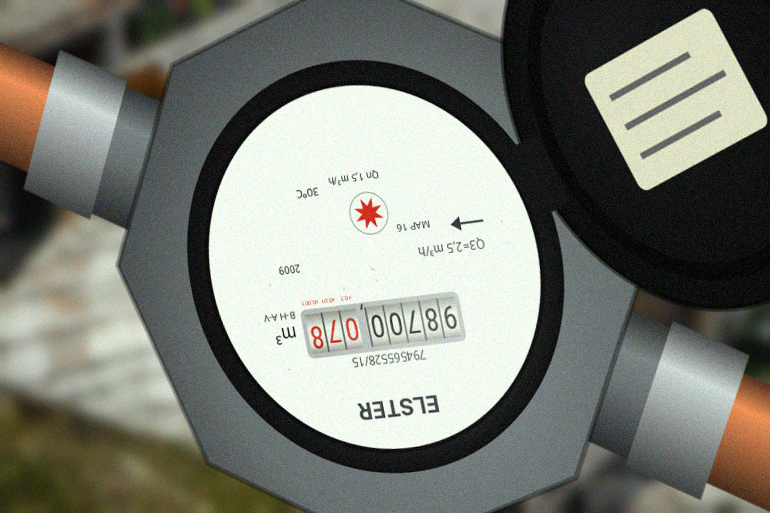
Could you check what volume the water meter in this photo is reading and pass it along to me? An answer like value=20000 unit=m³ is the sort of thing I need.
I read value=98700.078 unit=m³
